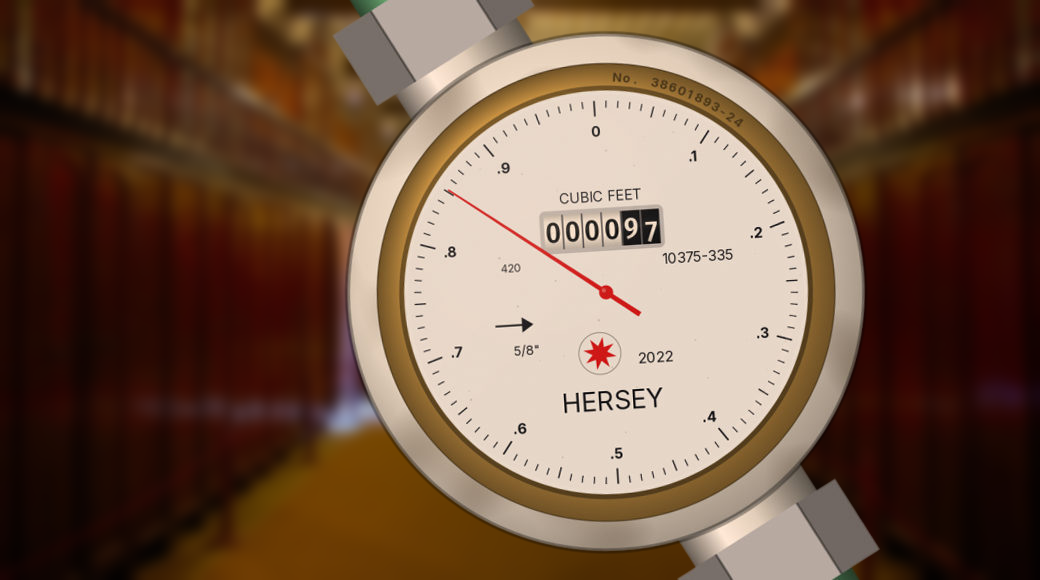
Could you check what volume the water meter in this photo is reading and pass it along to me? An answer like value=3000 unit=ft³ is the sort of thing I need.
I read value=96.85 unit=ft³
